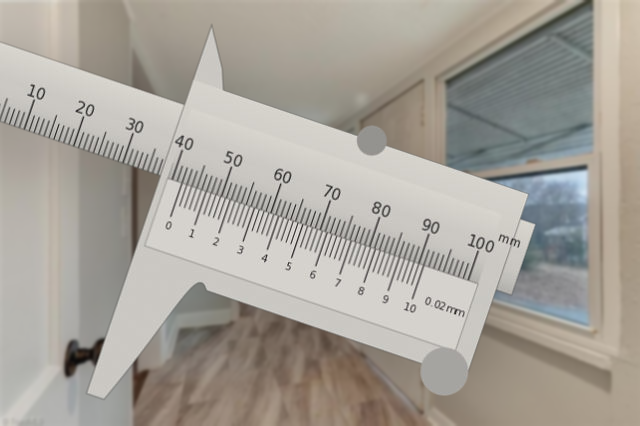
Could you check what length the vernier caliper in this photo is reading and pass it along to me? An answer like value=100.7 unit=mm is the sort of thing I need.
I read value=42.0 unit=mm
